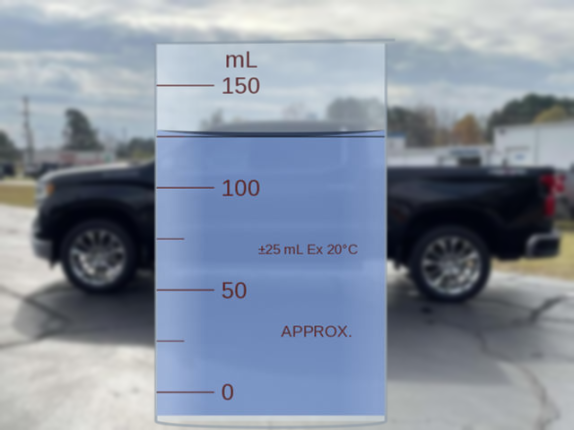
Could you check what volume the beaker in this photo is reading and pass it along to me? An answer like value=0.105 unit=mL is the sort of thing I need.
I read value=125 unit=mL
